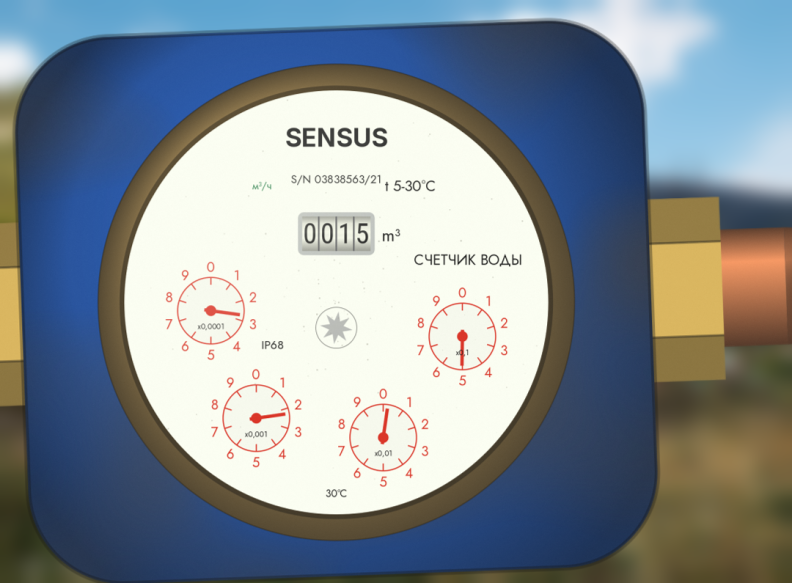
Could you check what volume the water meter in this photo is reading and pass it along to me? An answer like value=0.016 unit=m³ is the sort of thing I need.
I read value=15.5022 unit=m³
